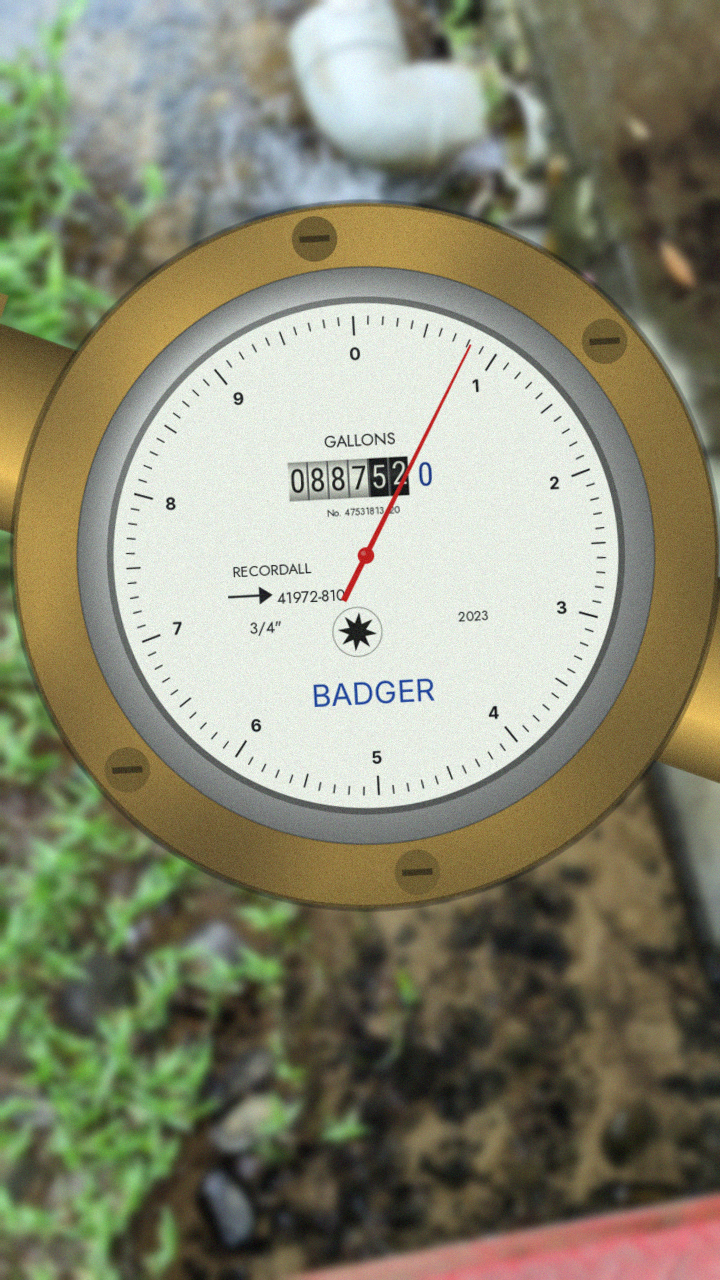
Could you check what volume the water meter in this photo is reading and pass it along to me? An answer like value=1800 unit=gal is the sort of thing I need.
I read value=887520.8 unit=gal
